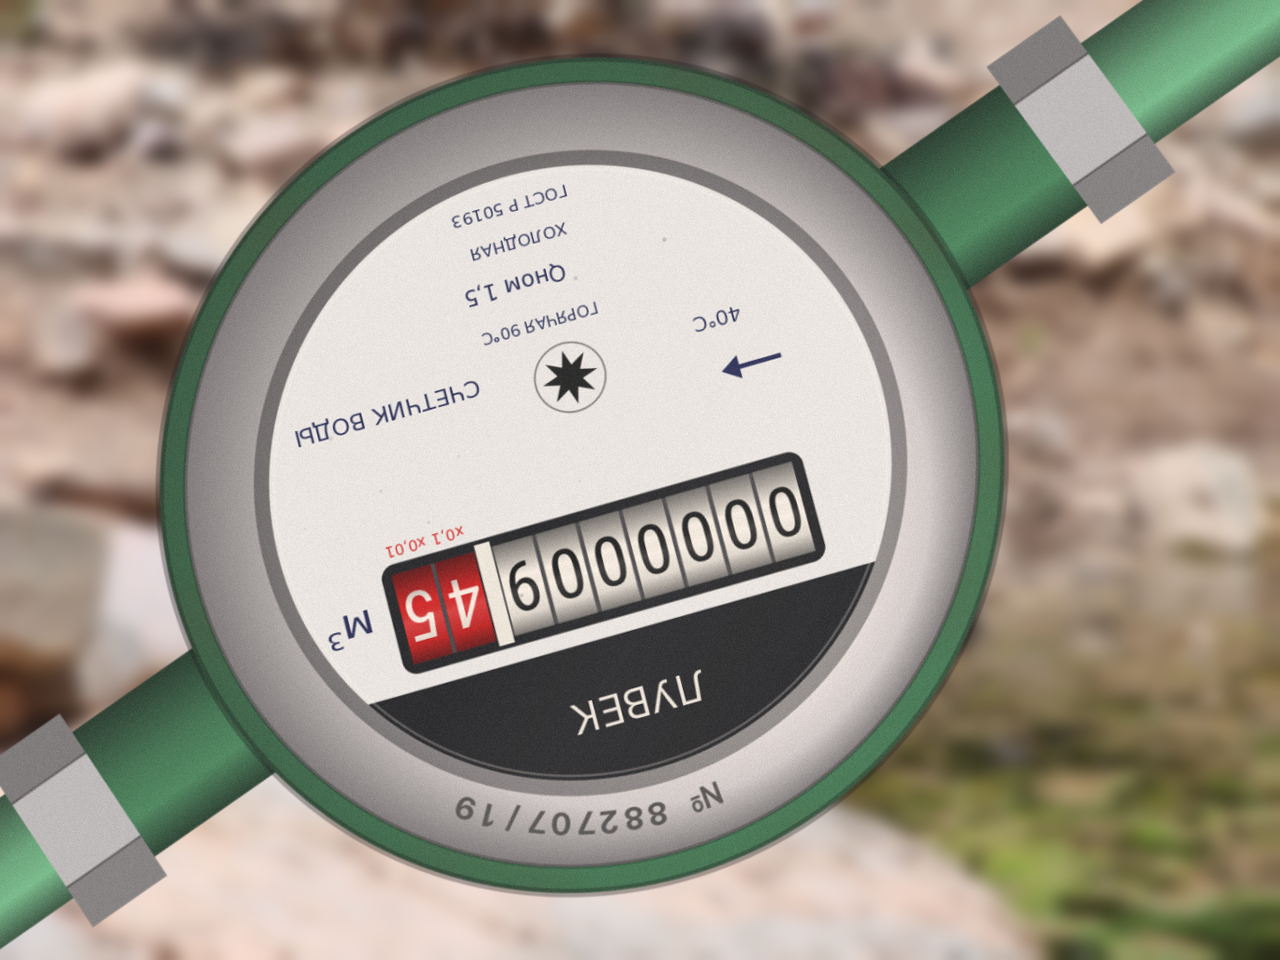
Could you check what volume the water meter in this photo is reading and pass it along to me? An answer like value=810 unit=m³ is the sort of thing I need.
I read value=9.45 unit=m³
